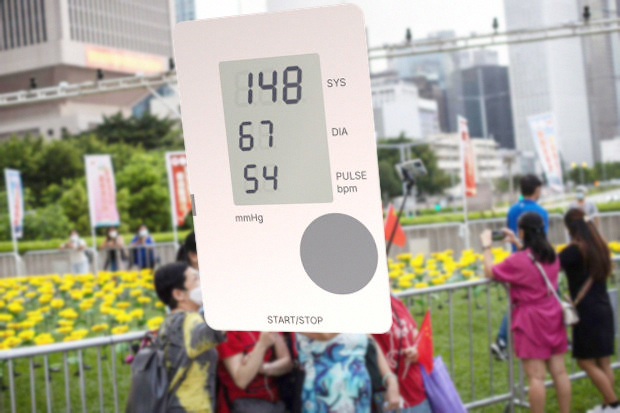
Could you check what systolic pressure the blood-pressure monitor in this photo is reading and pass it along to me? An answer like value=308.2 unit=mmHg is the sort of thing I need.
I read value=148 unit=mmHg
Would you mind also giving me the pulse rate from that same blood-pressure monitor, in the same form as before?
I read value=54 unit=bpm
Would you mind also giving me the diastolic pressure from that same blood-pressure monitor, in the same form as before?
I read value=67 unit=mmHg
